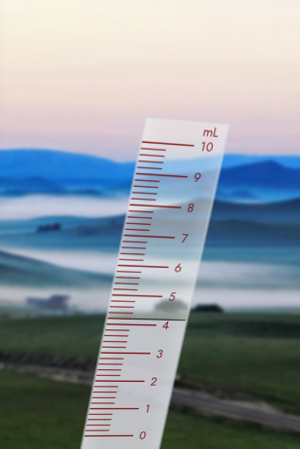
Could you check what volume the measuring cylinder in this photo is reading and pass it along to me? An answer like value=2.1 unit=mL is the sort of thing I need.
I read value=4.2 unit=mL
